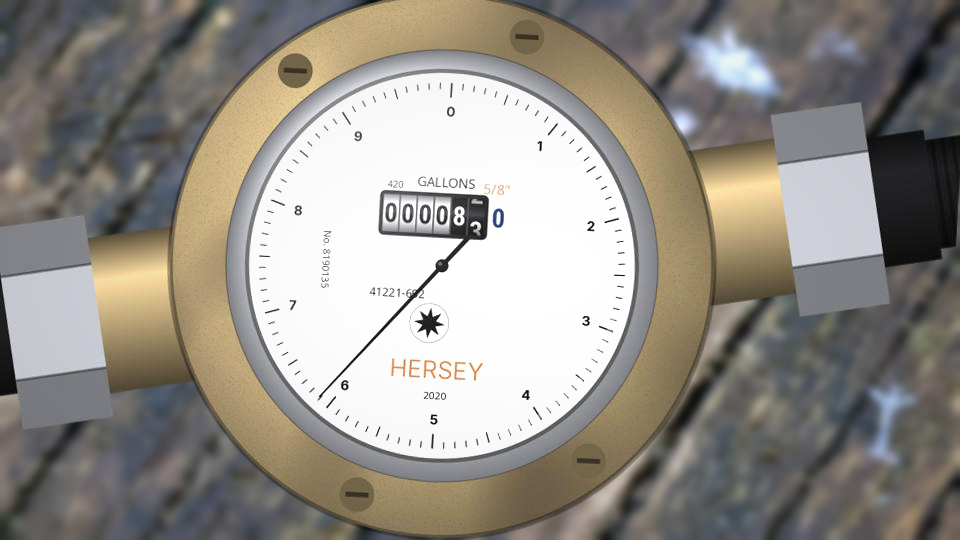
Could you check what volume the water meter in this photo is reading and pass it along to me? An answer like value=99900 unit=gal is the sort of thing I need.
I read value=826.1 unit=gal
